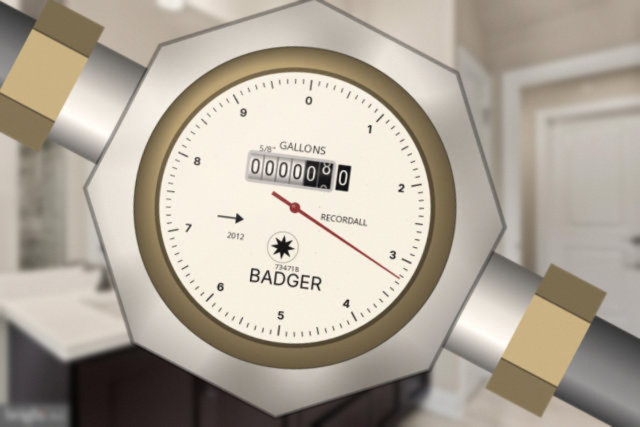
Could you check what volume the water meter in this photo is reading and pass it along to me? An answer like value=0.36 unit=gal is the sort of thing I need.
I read value=83.2 unit=gal
